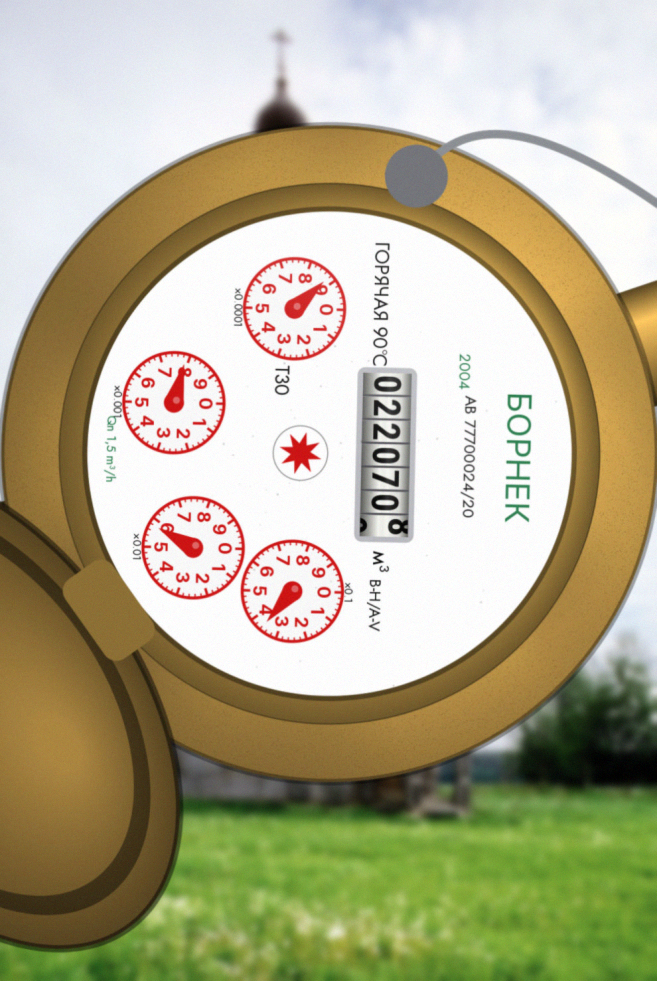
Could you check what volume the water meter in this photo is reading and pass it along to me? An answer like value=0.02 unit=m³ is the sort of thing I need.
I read value=220708.3578 unit=m³
